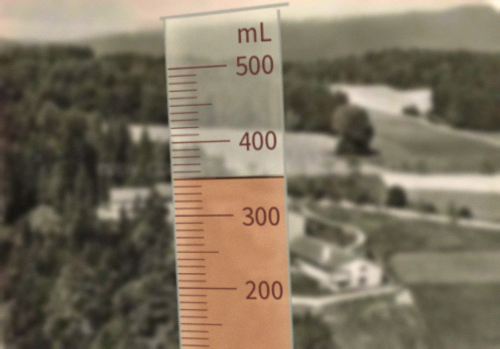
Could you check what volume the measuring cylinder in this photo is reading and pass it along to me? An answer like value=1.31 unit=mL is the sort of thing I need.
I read value=350 unit=mL
